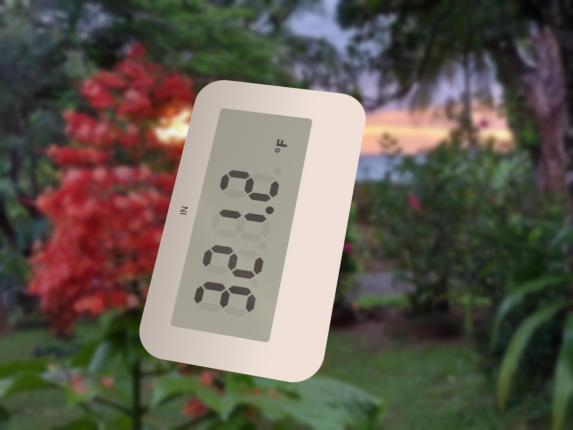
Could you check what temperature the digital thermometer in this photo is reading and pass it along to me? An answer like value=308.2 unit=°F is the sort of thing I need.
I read value=321.2 unit=°F
